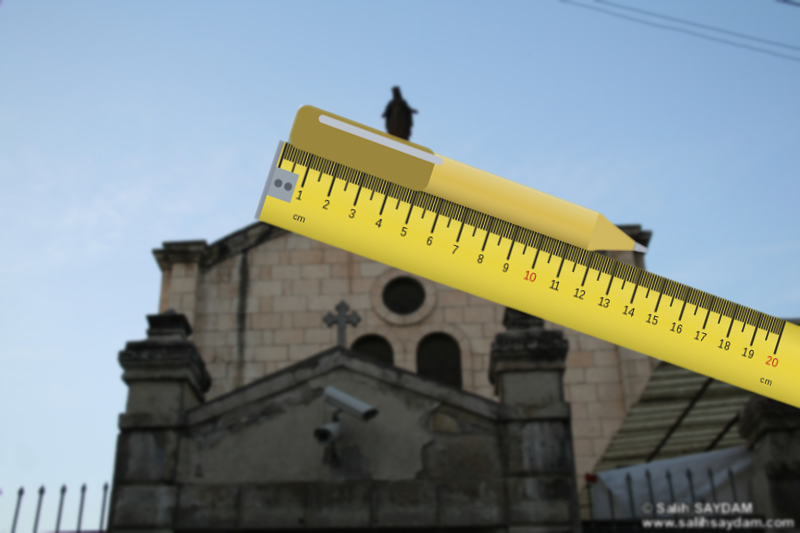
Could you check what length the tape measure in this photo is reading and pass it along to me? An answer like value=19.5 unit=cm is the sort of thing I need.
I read value=14 unit=cm
